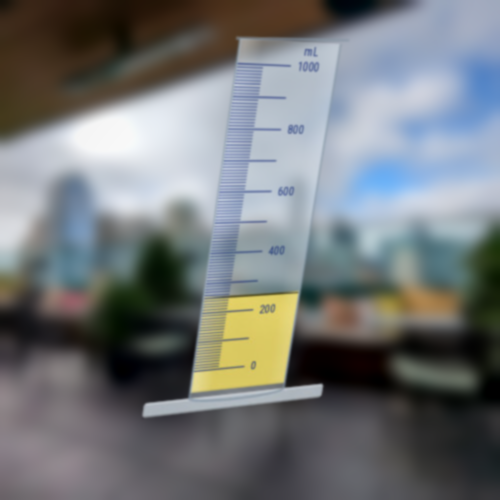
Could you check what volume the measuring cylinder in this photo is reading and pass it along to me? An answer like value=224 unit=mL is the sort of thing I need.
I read value=250 unit=mL
